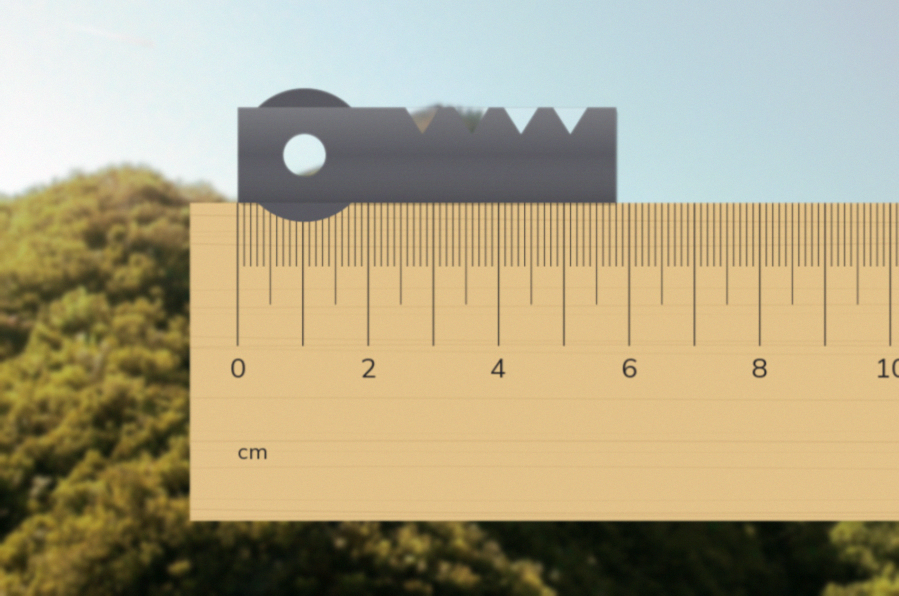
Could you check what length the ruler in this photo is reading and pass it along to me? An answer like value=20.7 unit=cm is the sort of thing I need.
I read value=5.8 unit=cm
